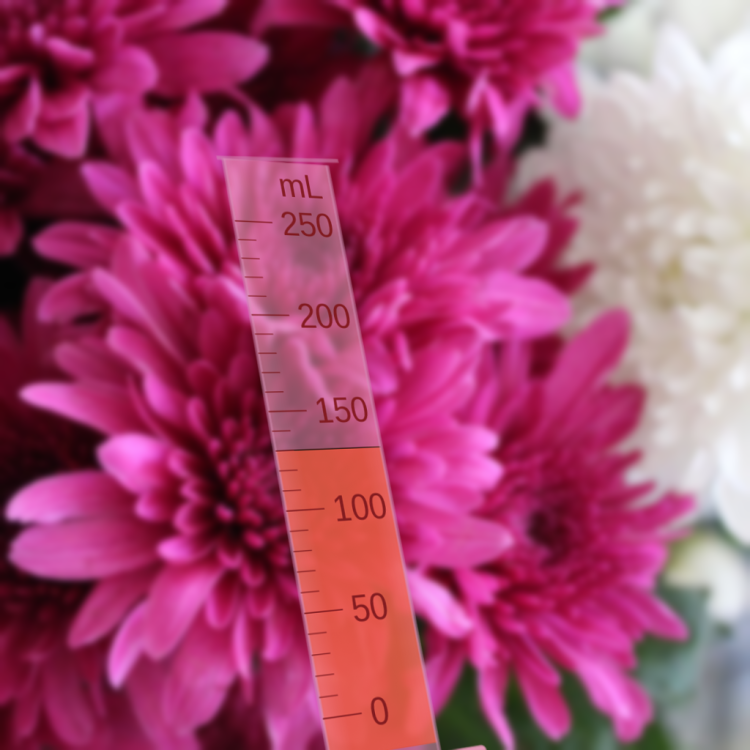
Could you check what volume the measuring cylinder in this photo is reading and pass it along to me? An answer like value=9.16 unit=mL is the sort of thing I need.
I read value=130 unit=mL
